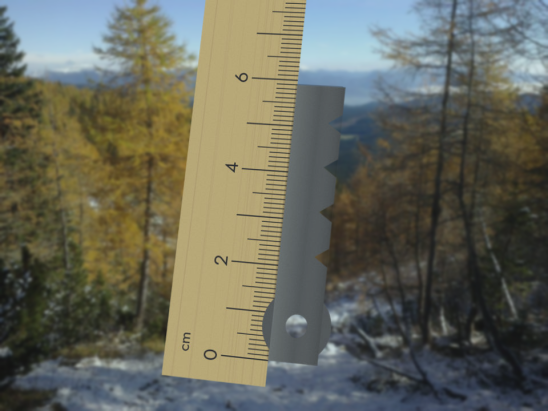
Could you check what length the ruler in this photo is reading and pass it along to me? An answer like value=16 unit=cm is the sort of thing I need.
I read value=5.9 unit=cm
